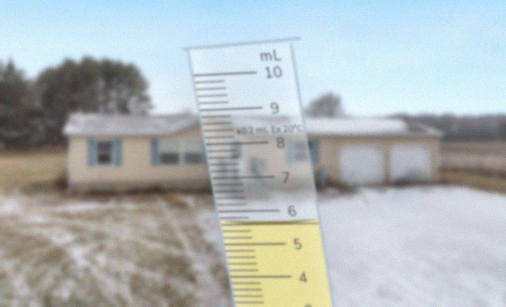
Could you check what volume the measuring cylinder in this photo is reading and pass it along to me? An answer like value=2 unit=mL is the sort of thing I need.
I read value=5.6 unit=mL
